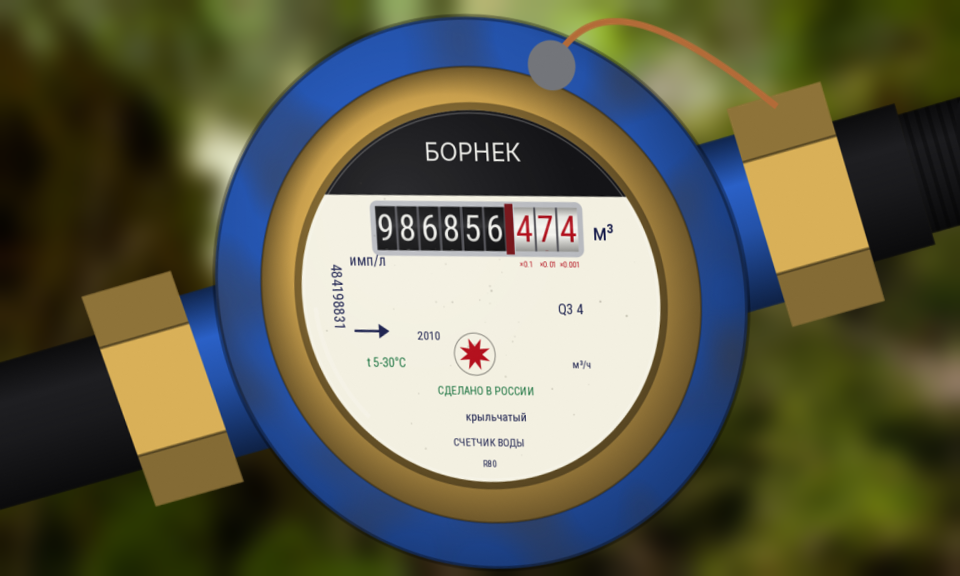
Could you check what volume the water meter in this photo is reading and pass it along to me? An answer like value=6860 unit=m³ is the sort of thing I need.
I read value=986856.474 unit=m³
